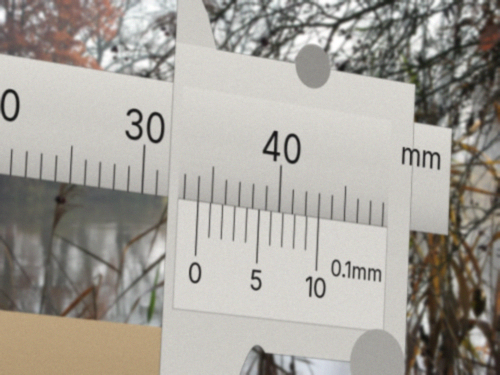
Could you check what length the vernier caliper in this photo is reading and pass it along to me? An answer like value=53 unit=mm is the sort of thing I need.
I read value=34.0 unit=mm
